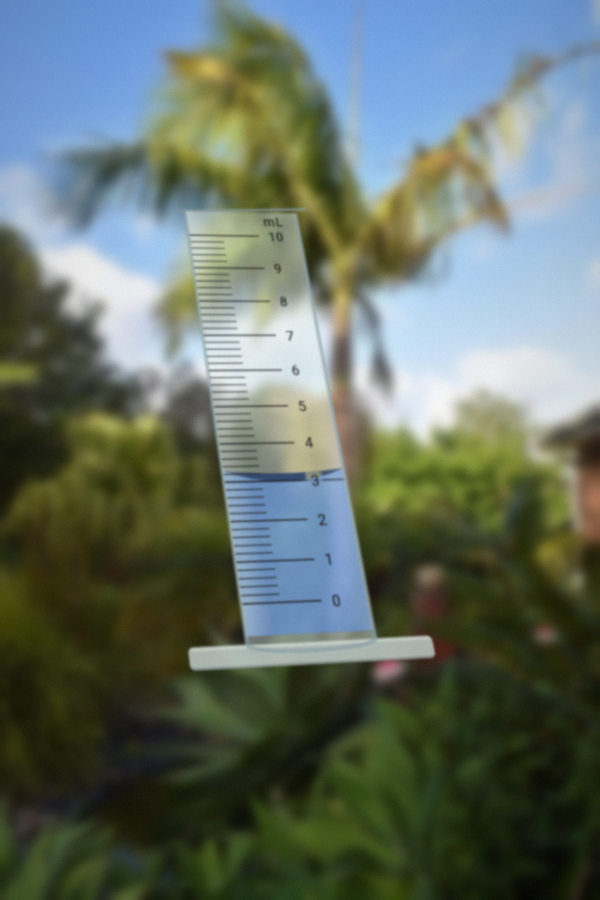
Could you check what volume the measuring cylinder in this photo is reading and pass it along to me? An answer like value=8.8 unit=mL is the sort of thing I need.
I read value=3 unit=mL
